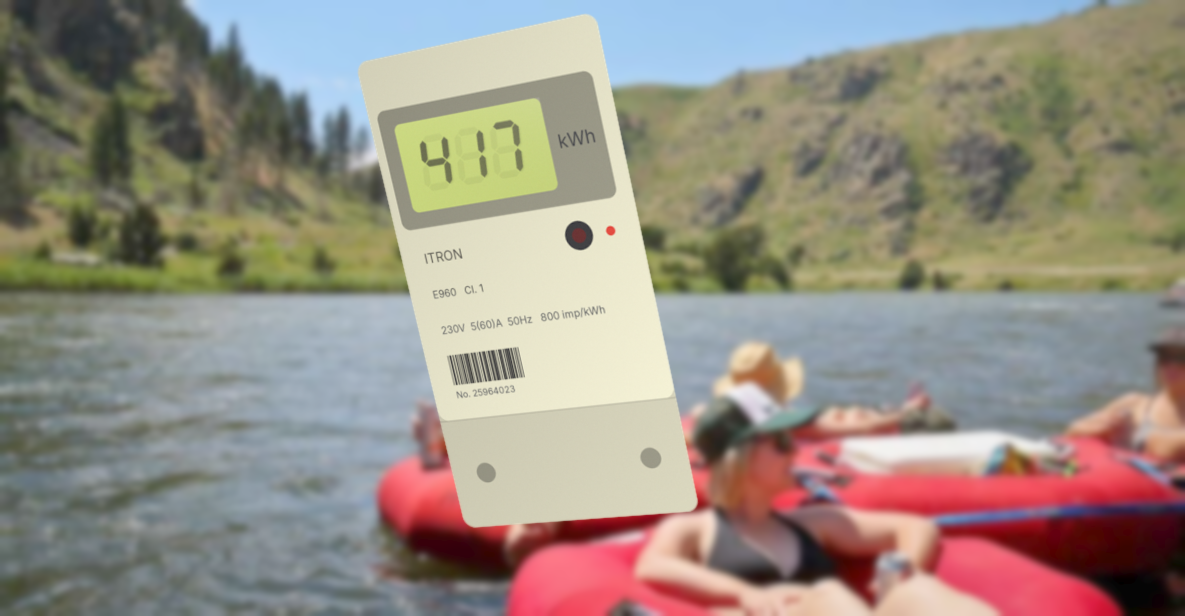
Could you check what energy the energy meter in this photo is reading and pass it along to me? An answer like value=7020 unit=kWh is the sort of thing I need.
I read value=417 unit=kWh
